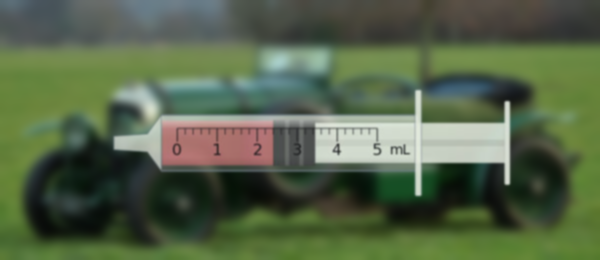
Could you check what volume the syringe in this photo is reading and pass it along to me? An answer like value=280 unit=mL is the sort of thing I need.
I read value=2.4 unit=mL
